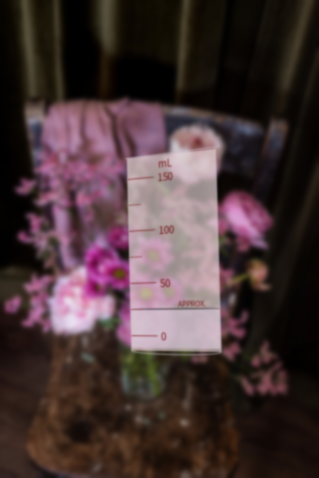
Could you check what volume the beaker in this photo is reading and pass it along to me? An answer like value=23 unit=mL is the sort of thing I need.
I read value=25 unit=mL
